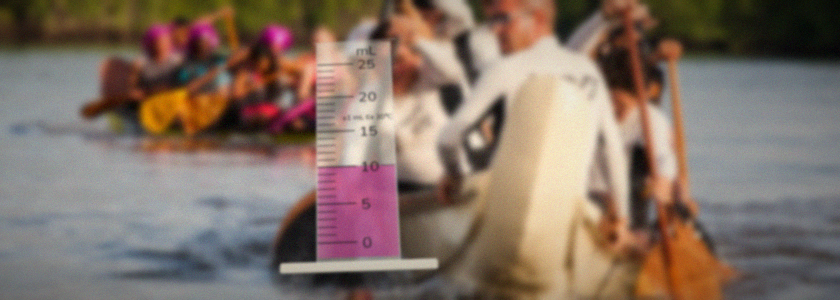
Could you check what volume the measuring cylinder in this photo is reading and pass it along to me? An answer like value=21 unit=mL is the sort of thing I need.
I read value=10 unit=mL
